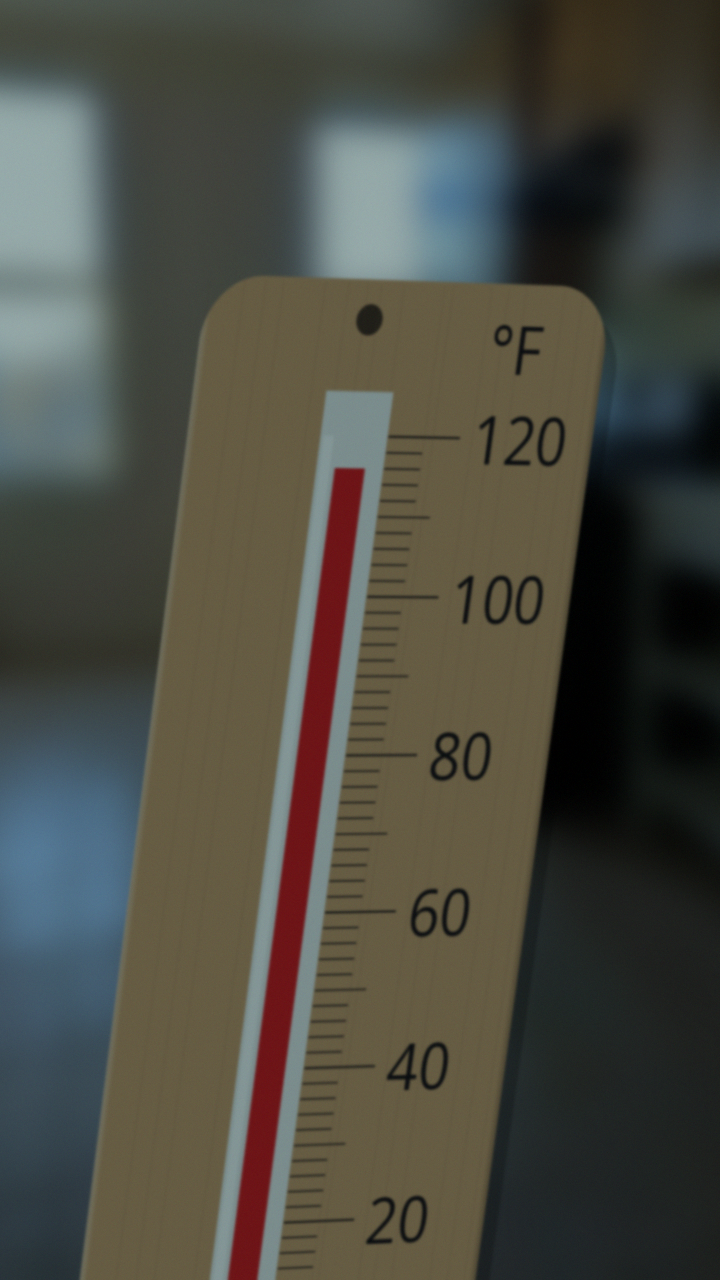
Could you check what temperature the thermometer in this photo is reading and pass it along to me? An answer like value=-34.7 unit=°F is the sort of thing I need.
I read value=116 unit=°F
